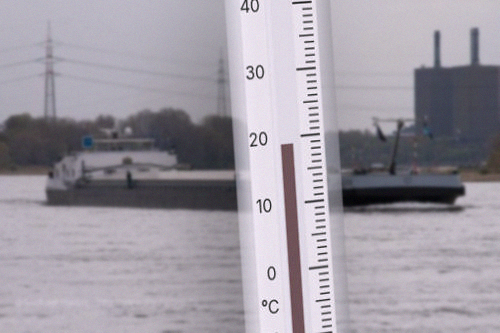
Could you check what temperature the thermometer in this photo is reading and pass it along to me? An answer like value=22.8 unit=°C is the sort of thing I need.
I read value=19 unit=°C
